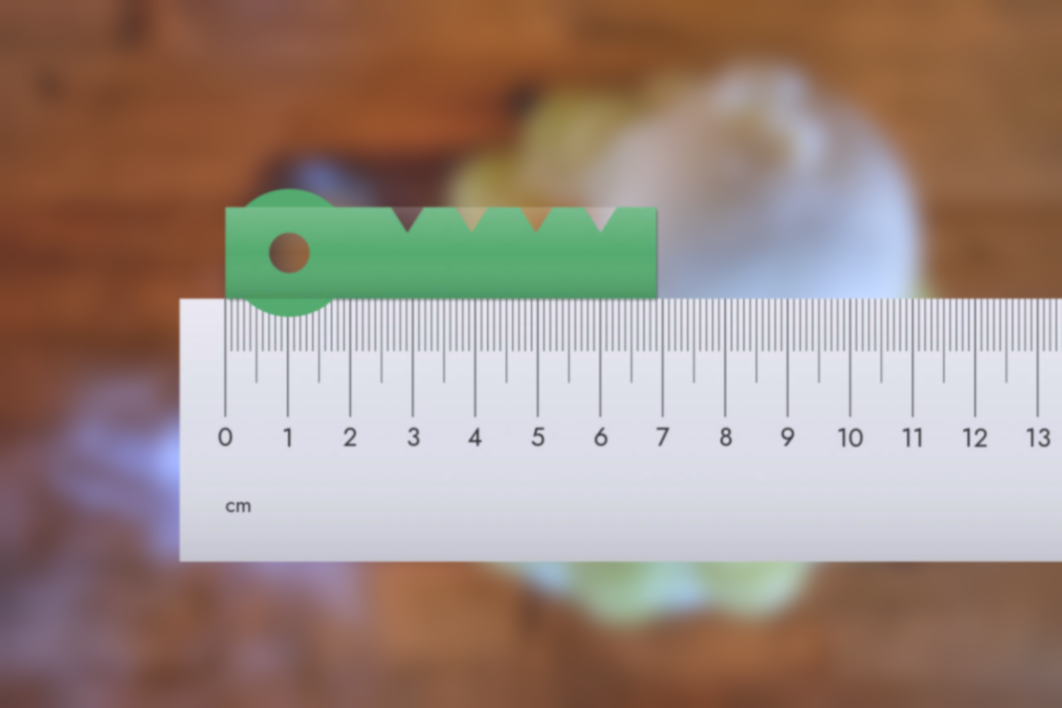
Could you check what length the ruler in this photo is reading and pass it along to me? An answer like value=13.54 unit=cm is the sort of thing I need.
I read value=6.9 unit=cm
